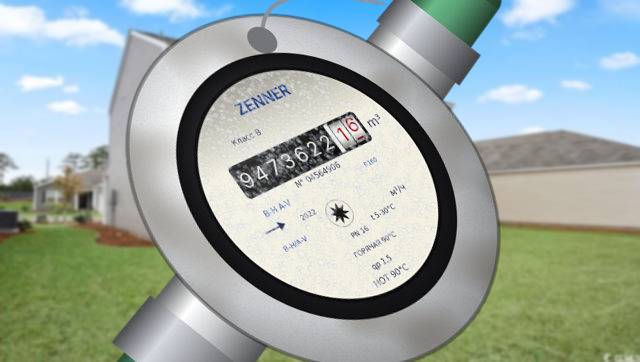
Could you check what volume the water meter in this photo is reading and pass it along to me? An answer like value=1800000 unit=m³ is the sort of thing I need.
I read value=9473622.16 unit=m³
